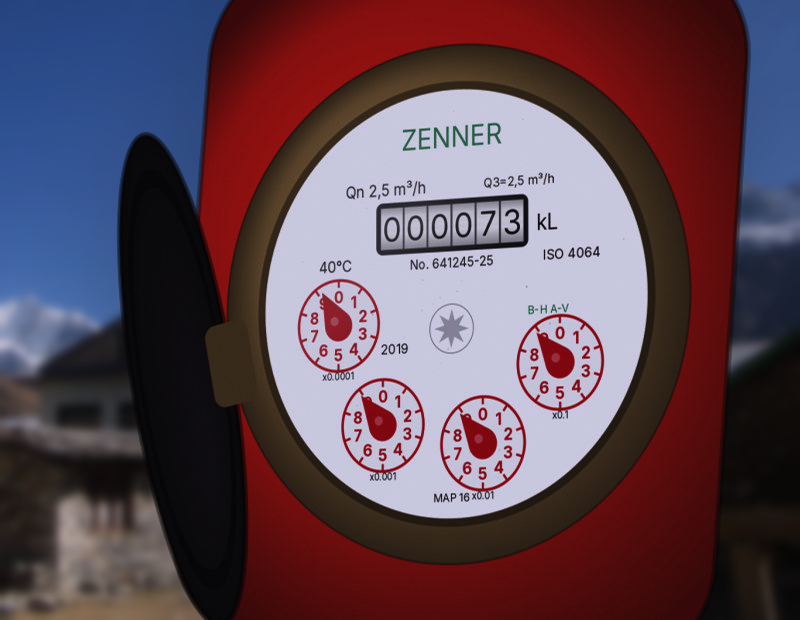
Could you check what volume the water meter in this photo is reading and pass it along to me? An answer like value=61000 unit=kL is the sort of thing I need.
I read value=73.8889 unit=kL
